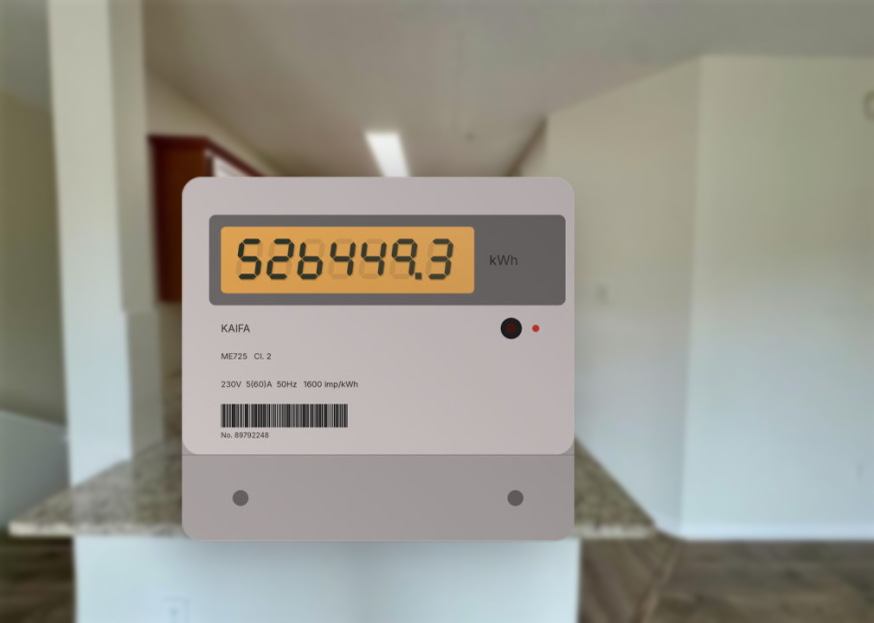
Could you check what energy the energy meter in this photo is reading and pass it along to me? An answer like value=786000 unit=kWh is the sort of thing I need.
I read value=526449.3 unit=kWh
